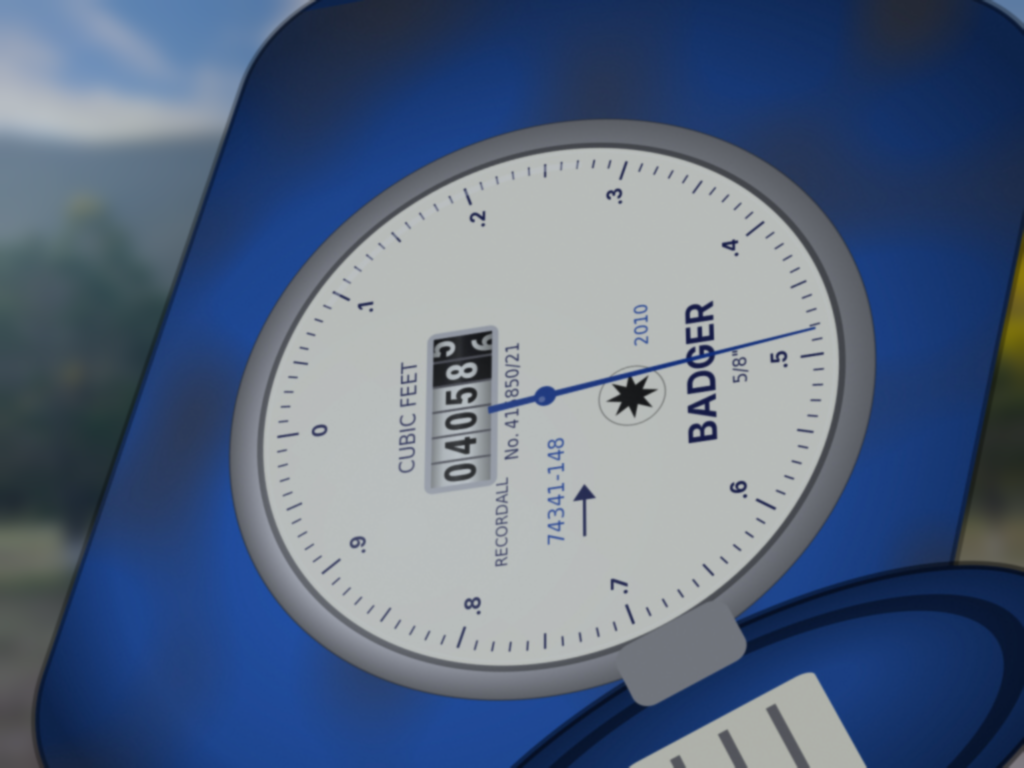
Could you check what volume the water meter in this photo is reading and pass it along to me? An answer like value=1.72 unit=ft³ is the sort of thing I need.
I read value=40585.48 unit=ft³
